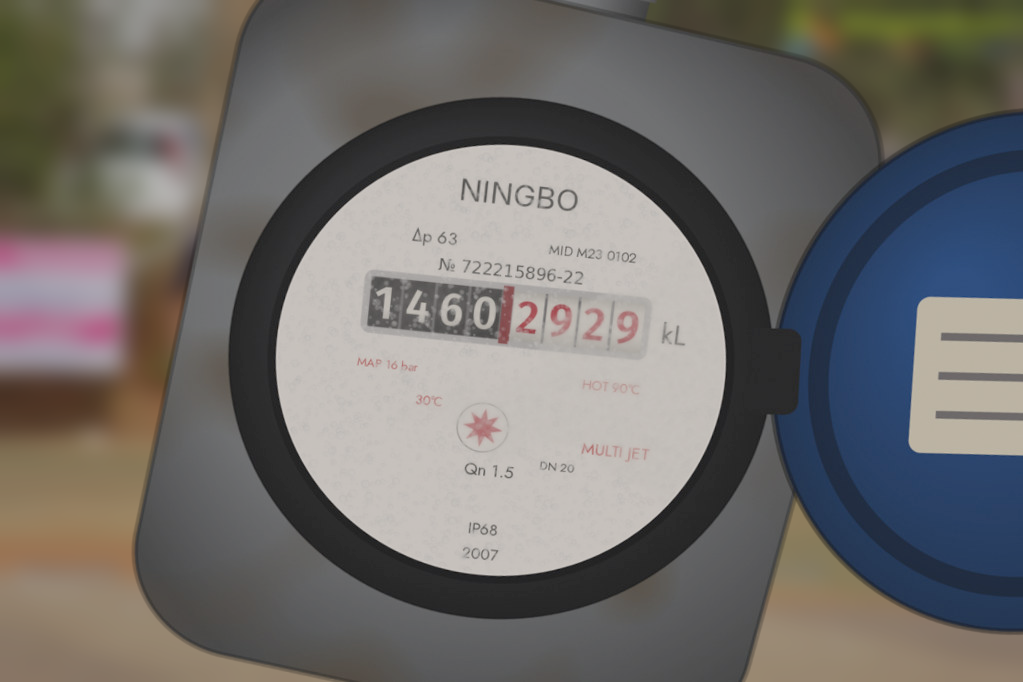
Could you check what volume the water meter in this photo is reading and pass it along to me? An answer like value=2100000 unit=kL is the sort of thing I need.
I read value=1460.2929 unit=kL
